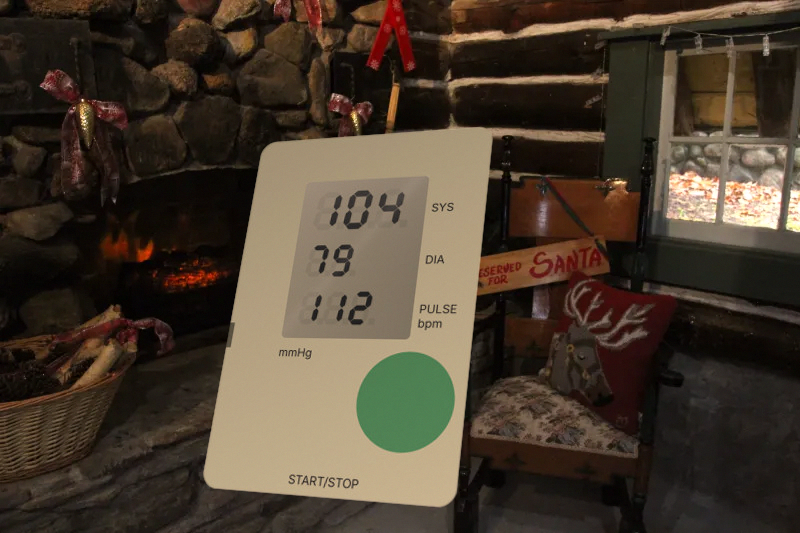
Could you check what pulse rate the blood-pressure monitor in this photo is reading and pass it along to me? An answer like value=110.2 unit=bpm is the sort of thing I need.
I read value=112 unit=bpm
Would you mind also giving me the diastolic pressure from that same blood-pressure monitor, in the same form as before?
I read value=79 unit=mmHg
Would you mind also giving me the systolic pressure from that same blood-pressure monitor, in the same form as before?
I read value=104 unit=mmHg
